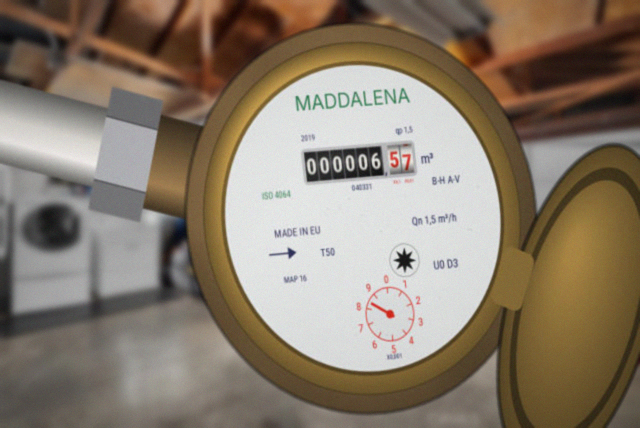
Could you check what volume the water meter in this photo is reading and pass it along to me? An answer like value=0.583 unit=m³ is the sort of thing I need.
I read value=6.568 unit=m³
